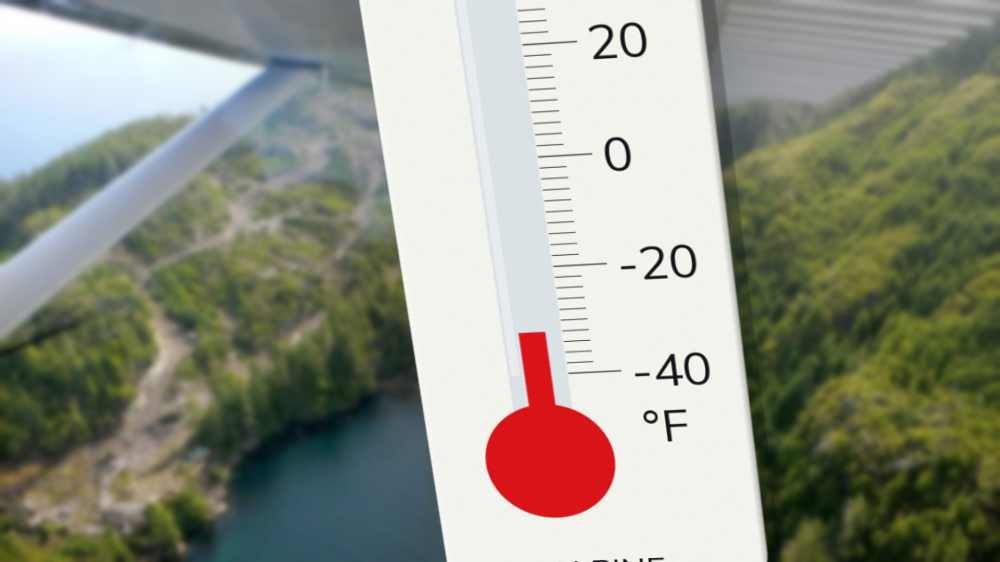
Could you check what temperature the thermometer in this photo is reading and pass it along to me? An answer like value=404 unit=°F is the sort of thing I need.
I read value=-32 unit=°F
